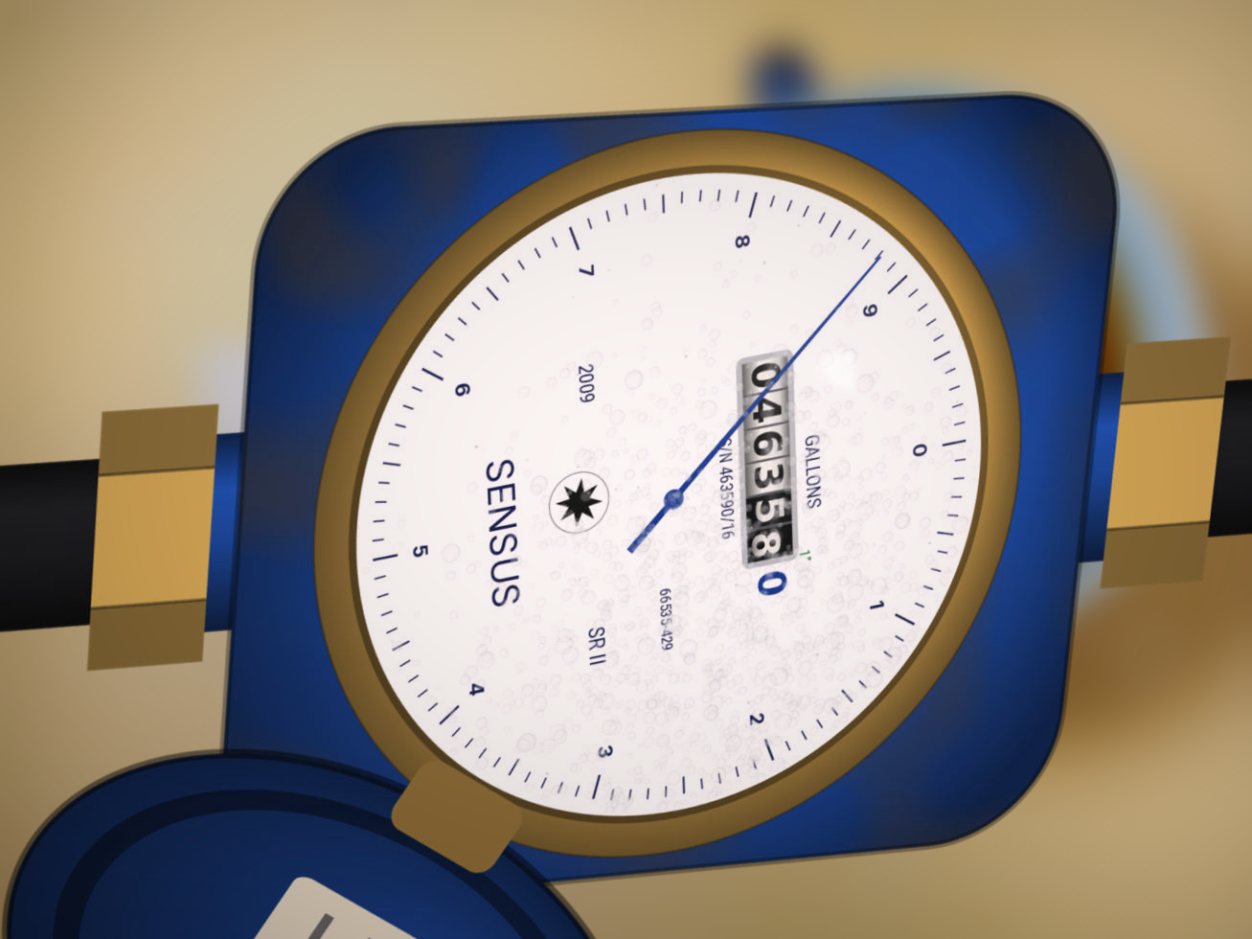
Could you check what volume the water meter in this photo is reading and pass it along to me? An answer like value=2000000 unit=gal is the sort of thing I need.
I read value=463578.8 unit=gal
